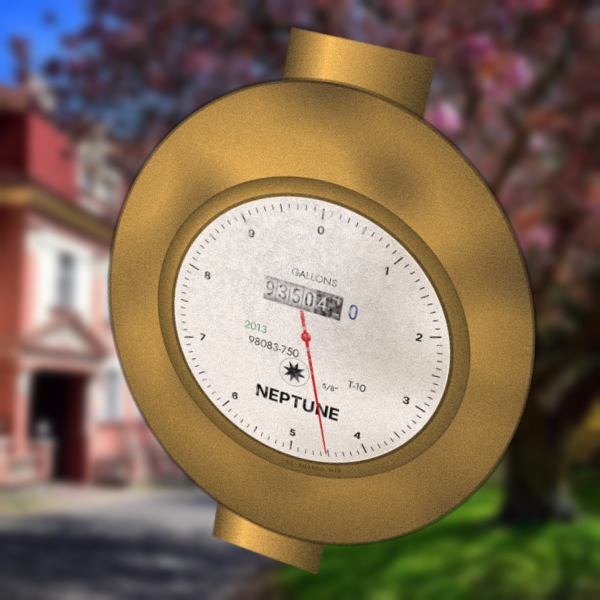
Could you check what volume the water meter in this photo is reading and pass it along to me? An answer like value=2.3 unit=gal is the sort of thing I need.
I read value=9350444.5 unit=gal
